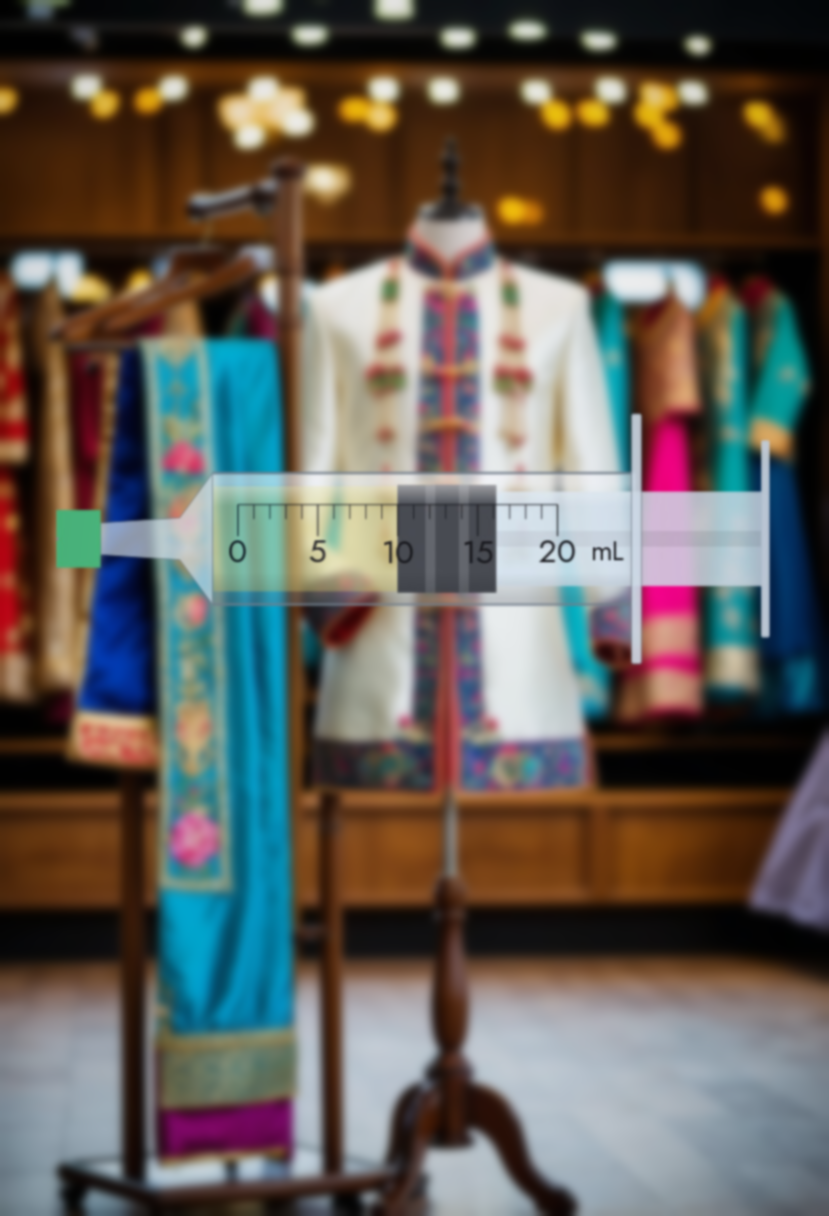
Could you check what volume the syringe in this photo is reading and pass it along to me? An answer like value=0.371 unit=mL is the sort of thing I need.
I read value=10 unit=mL
